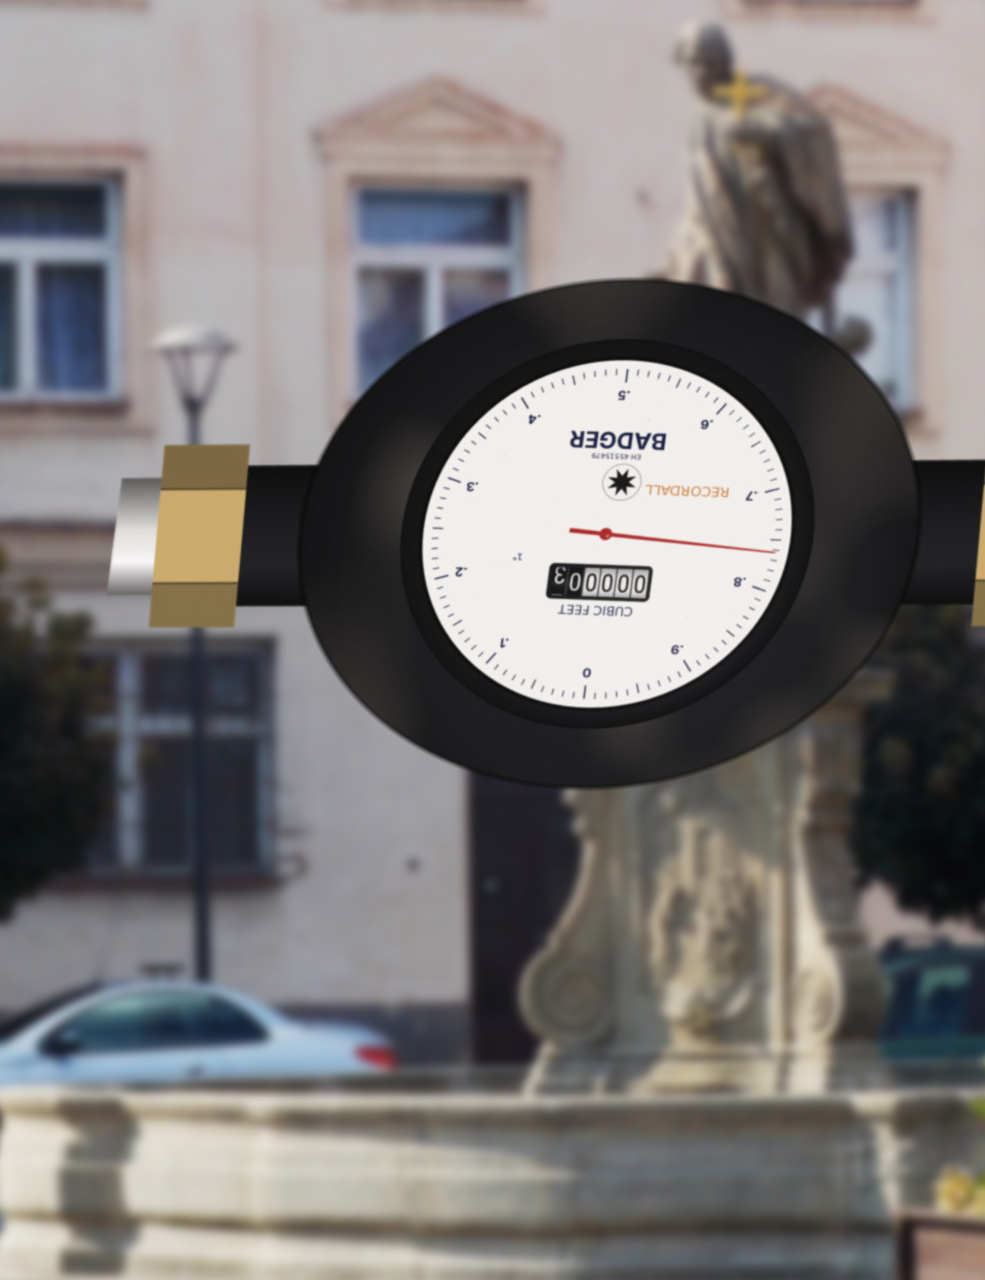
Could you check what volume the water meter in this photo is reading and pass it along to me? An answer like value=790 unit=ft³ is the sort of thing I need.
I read value=2.76 unit=ft³
